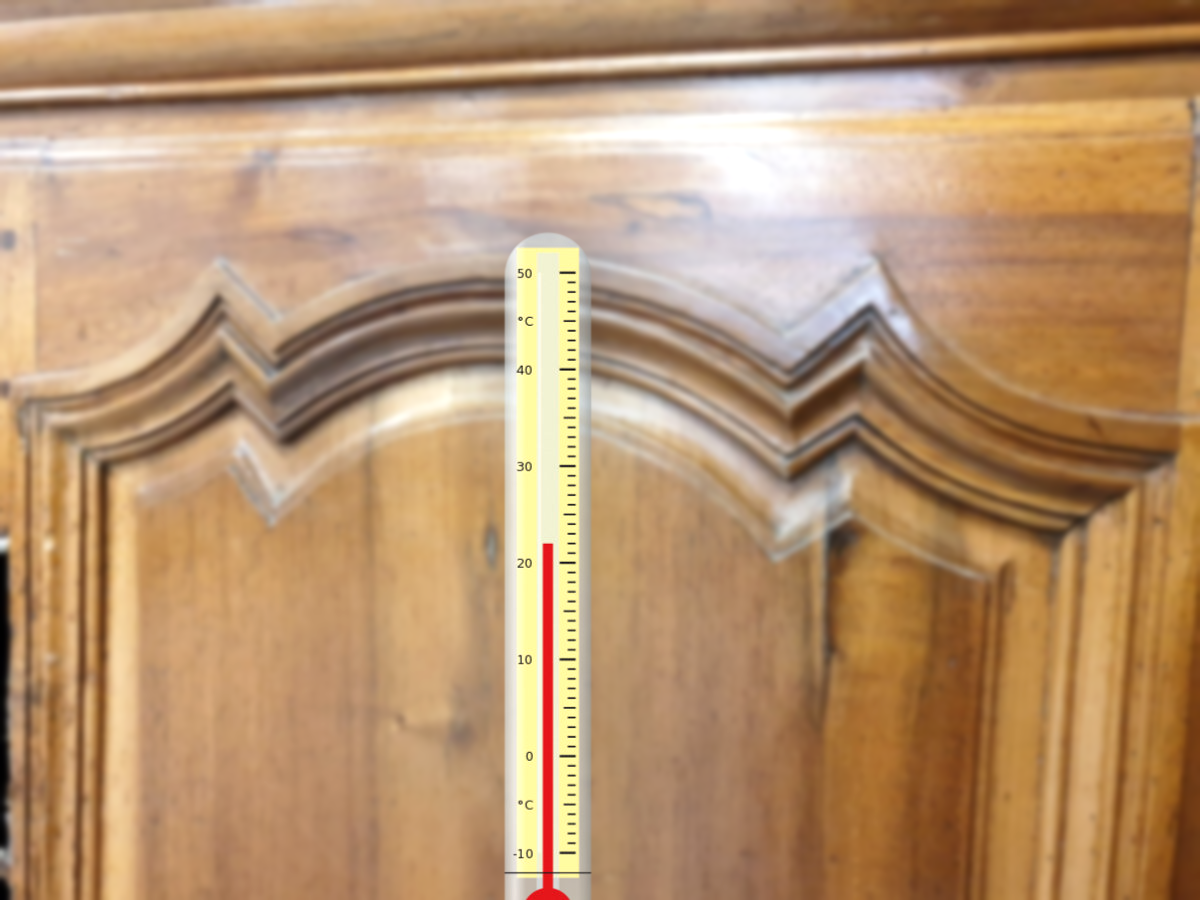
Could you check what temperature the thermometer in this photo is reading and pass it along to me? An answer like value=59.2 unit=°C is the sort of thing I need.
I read value=22 unit=°C
